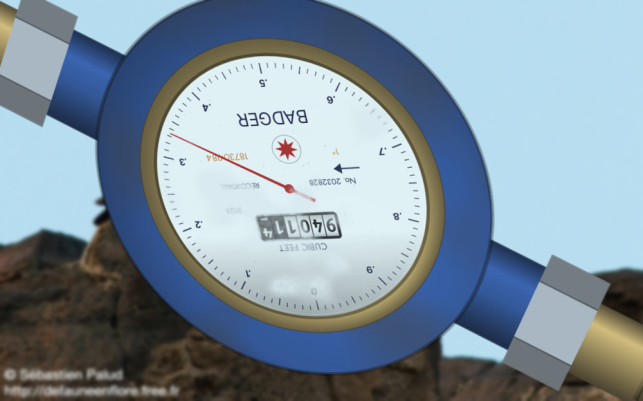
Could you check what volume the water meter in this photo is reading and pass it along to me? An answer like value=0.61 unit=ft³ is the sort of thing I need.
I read value=940114.33 unit=ft³
